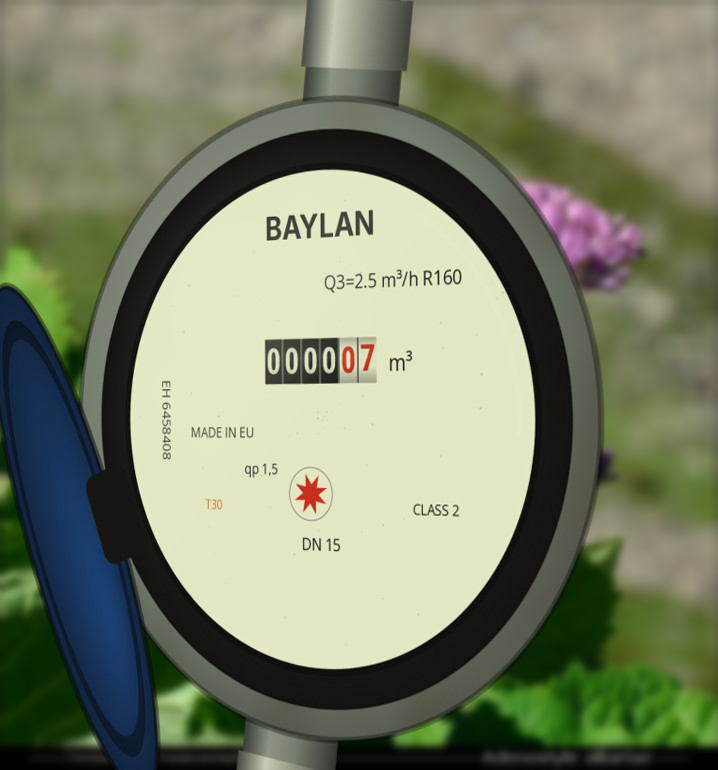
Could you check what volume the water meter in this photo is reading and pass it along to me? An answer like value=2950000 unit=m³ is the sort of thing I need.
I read value=0.07 unit=m³
